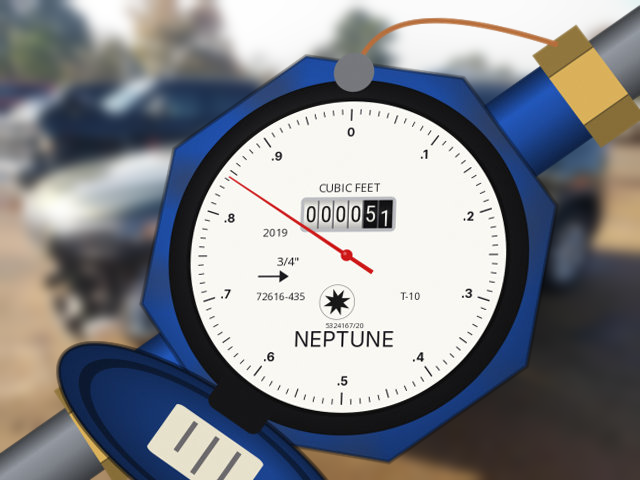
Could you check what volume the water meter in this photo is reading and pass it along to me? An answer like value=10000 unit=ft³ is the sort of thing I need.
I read value=50.84 unit=ft³
